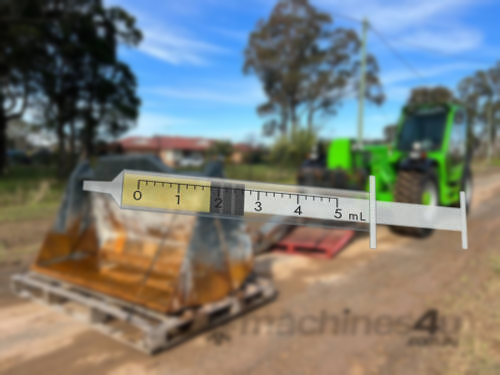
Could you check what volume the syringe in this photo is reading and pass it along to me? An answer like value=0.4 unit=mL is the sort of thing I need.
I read value=1.8 unit=mL
